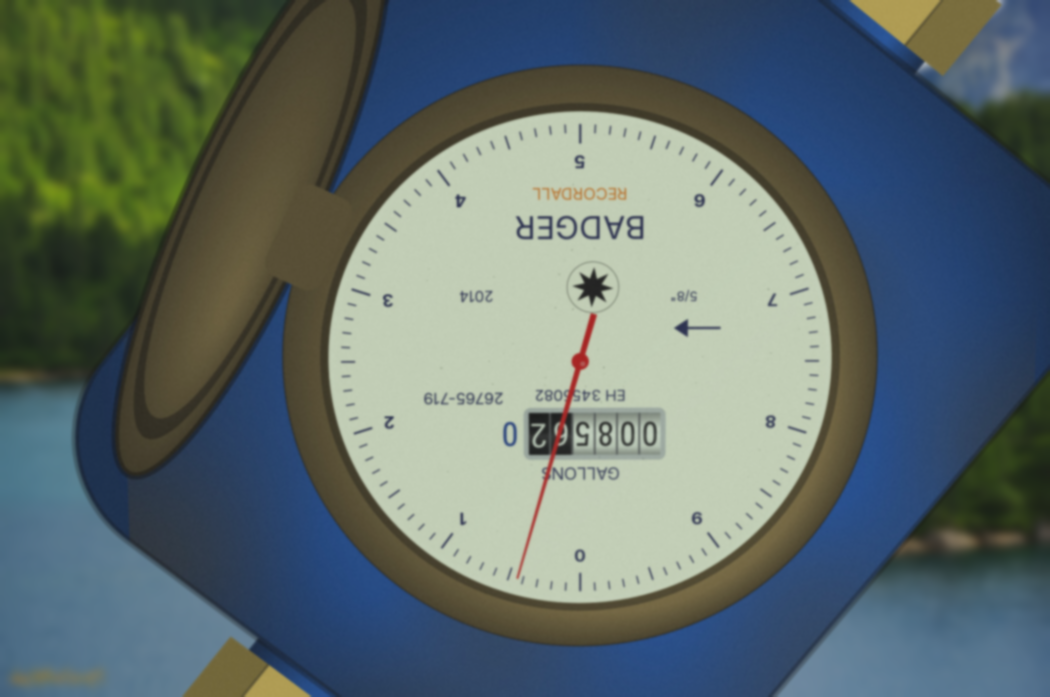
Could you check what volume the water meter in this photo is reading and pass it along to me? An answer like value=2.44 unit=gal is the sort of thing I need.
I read value=85620.4 unit=gal
